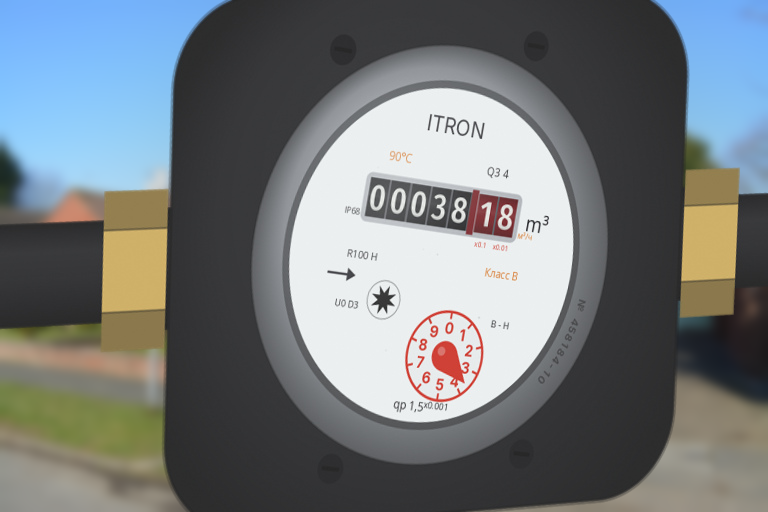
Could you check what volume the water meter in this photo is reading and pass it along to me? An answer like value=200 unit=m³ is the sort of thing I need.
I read value=38.183 unit=m³
